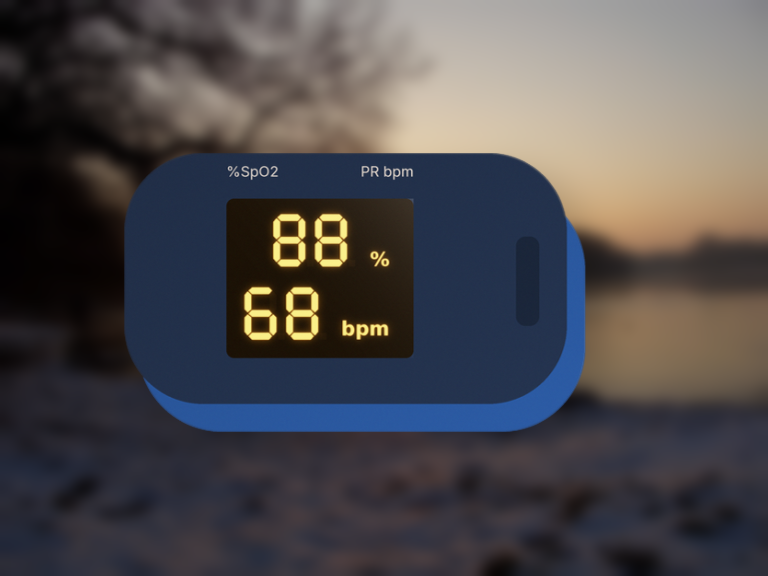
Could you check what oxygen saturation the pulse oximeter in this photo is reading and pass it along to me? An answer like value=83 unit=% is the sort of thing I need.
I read value=88 unit=%
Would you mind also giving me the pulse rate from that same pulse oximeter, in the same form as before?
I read value=68 unit=bpm
